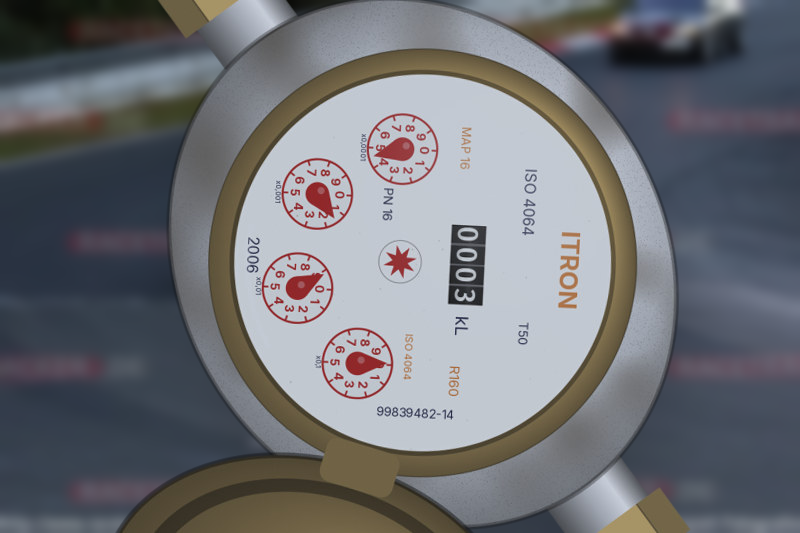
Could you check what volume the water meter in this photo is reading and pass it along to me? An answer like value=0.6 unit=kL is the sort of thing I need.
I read value=2.9914 unit=kL
